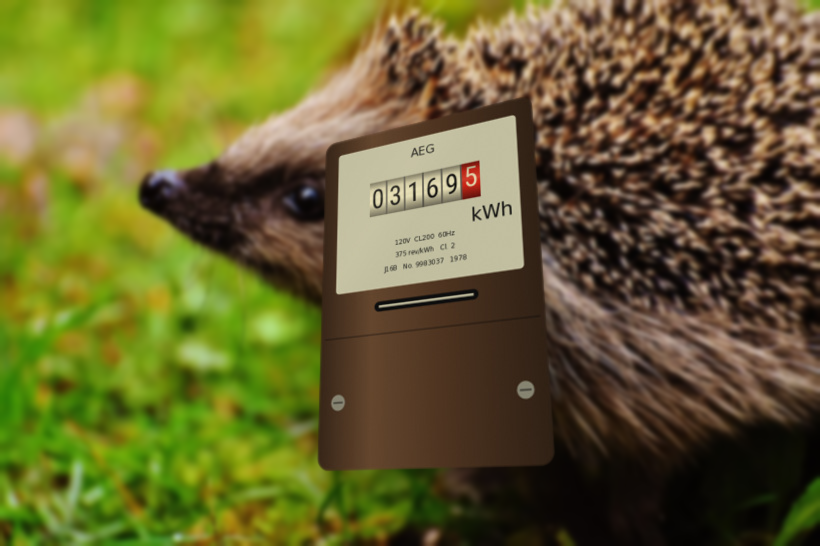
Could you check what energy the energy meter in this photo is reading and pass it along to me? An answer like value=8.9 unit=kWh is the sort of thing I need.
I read value=3169.5 unit=kWh
